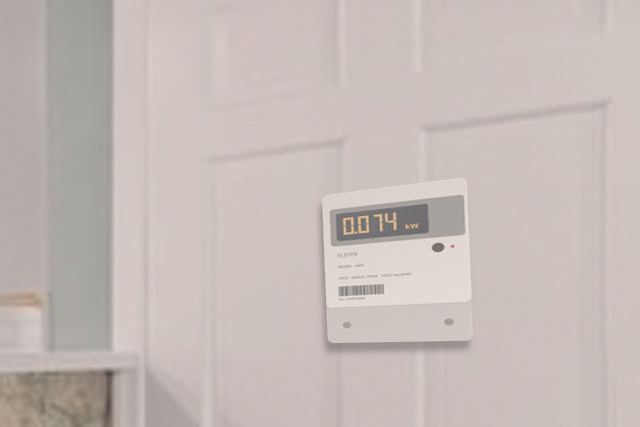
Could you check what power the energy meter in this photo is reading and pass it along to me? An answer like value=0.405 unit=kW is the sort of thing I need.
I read value=0.074 unit=kW
